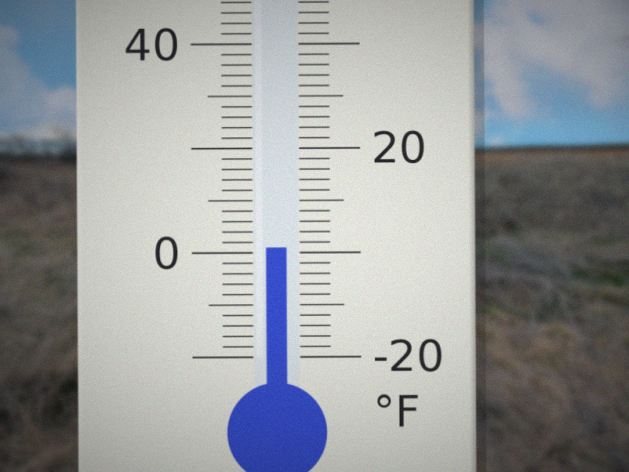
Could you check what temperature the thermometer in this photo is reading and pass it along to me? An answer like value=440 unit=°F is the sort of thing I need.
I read value=1 unit=°F
